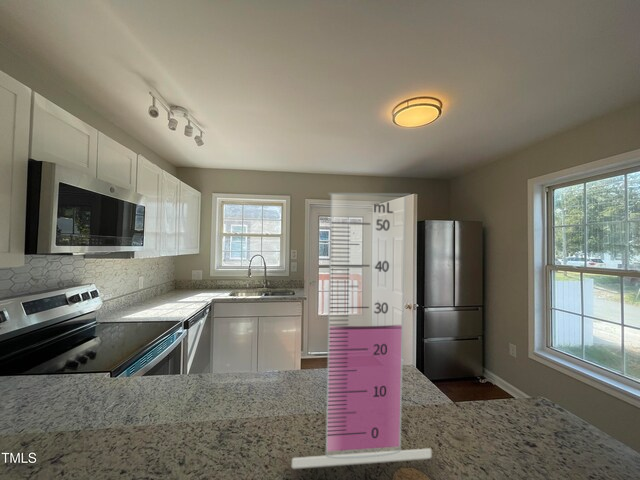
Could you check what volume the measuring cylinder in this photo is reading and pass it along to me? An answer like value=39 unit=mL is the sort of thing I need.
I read value=25 unit=mL
